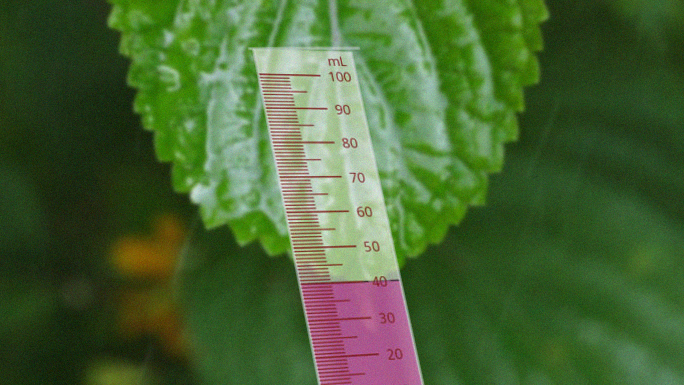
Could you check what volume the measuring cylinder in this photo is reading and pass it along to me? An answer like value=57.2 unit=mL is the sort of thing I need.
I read value=40 unit=mL
